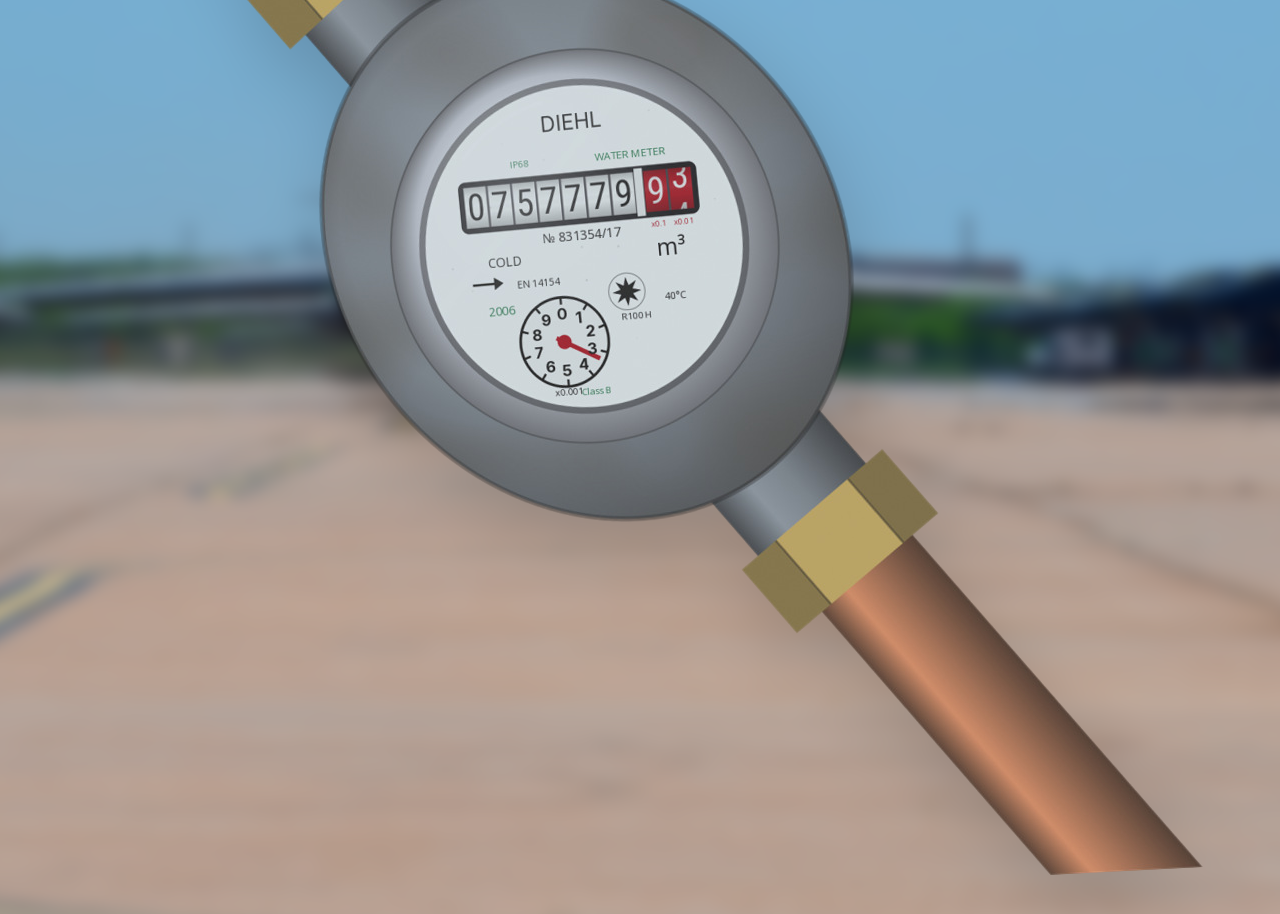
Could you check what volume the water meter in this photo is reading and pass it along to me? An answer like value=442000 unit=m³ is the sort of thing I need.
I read value=757779.933 unit=m³
